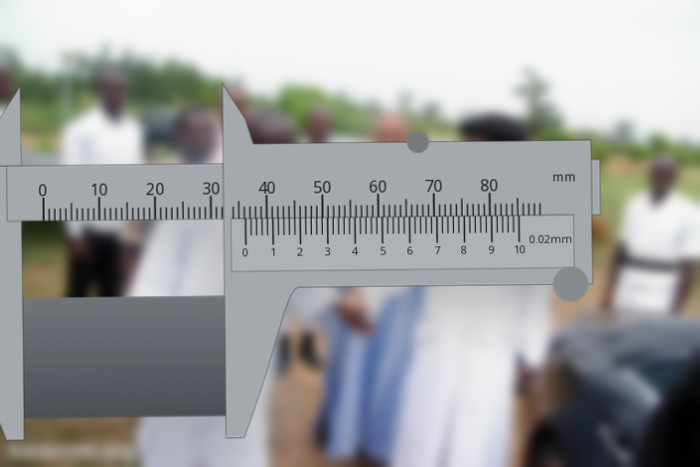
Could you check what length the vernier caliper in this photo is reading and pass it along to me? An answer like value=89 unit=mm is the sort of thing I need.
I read value=36.2 unit=mm
